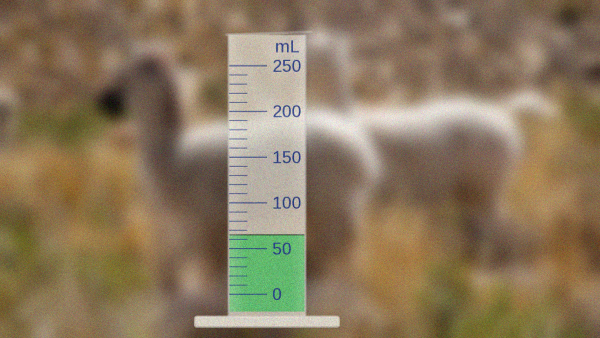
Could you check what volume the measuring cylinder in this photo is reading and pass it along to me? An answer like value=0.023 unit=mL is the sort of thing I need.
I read value=65 unit=mL
